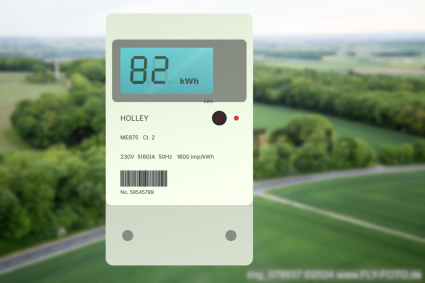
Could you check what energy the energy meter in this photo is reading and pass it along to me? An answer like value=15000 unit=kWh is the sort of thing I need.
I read value=82 unit=kWh
